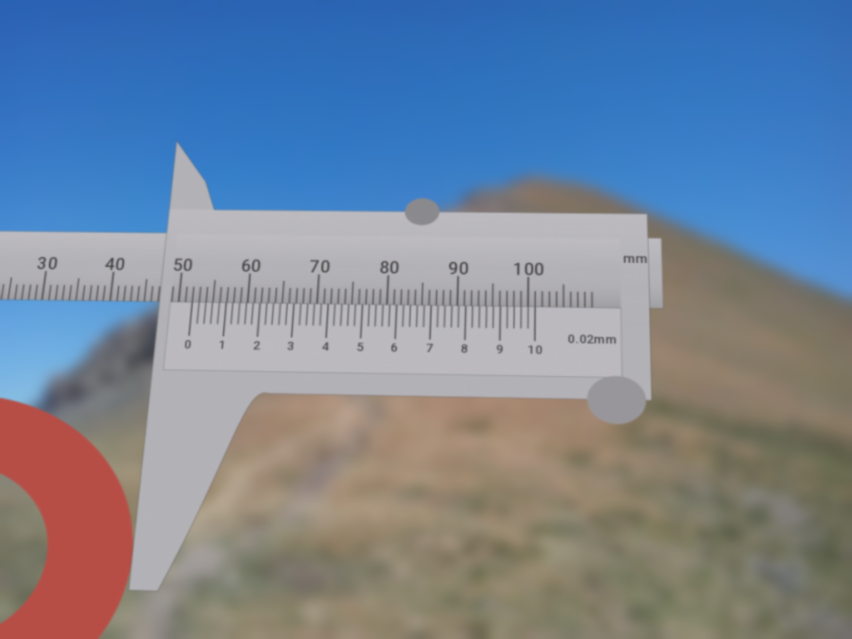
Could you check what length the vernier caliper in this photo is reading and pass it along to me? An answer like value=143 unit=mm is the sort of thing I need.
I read value=52.0 unit=mm
